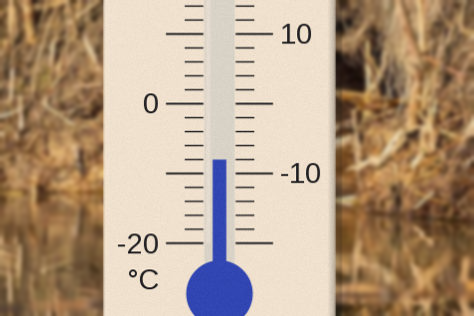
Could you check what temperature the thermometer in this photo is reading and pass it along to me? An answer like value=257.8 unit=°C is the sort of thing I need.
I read value=-8 unit=°C
